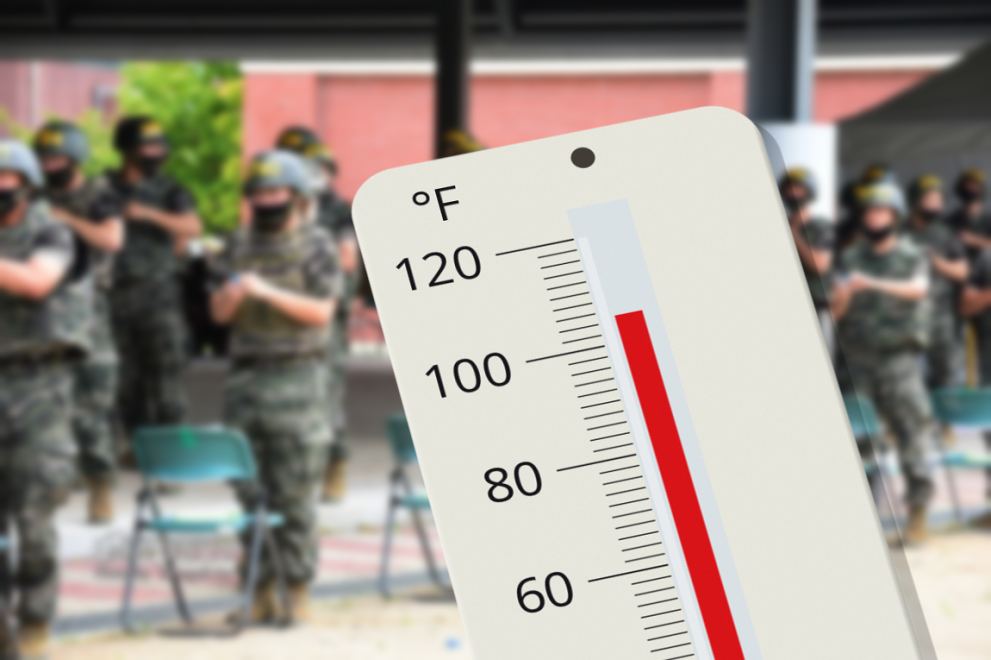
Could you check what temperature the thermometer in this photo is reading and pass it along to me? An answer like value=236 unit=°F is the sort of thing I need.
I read value=105 unit=°F
